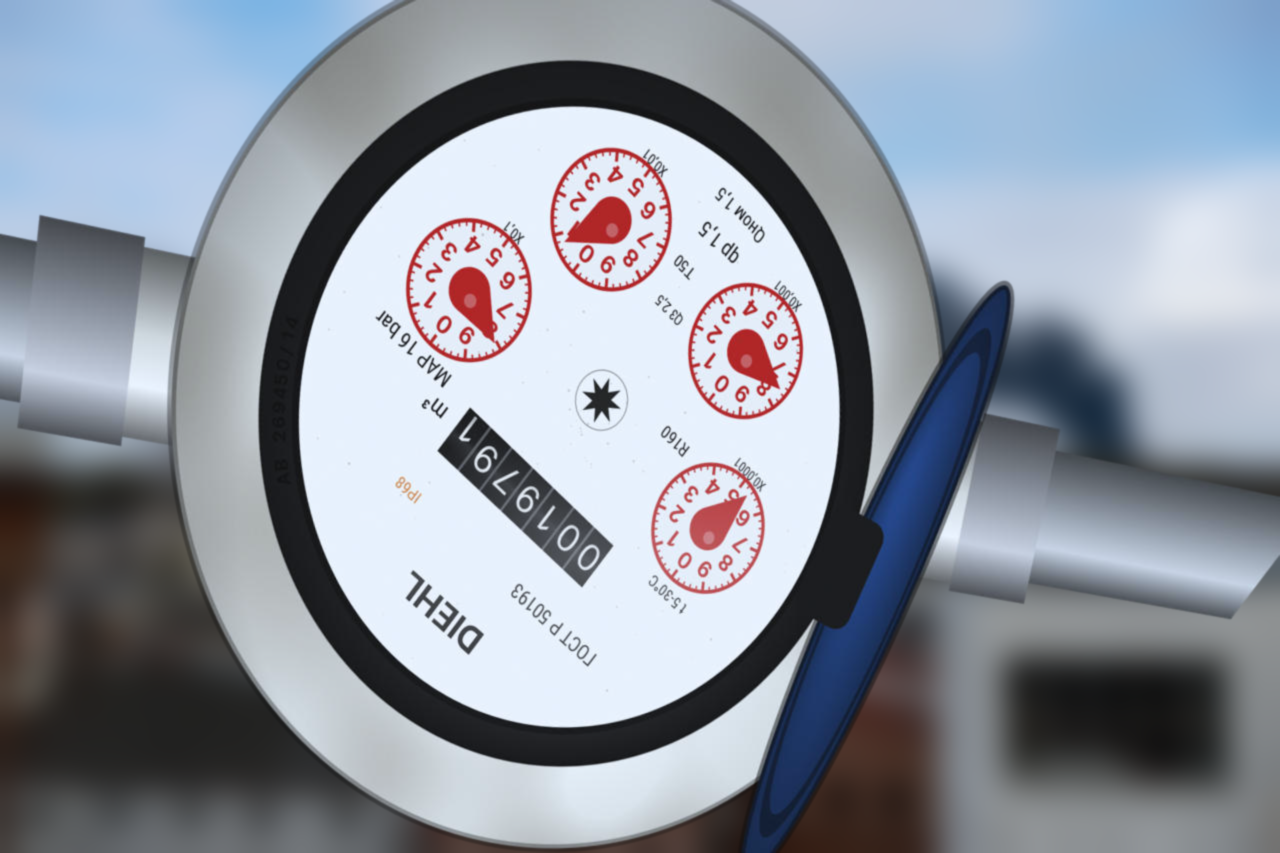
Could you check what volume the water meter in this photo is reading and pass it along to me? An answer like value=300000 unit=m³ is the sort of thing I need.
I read value=19790.8075 unit=m³
